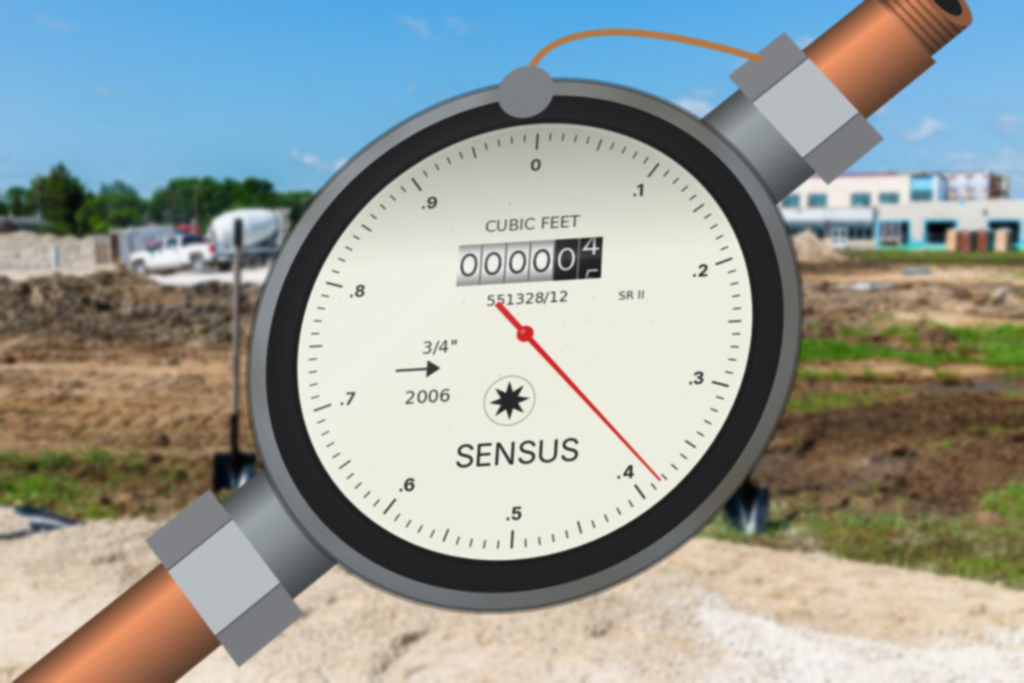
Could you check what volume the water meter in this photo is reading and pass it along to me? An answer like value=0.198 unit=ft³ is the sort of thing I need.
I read value=4.38 unit=ft³
